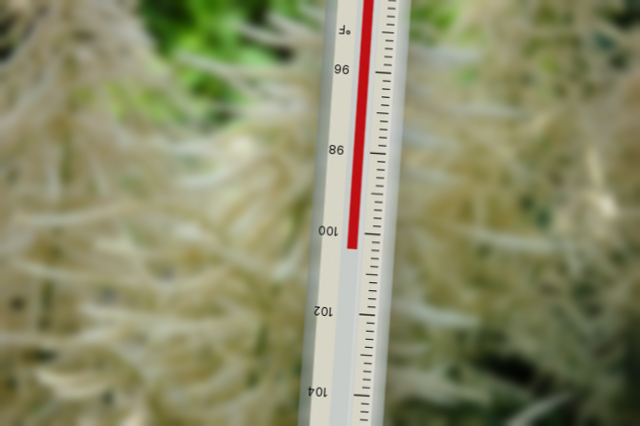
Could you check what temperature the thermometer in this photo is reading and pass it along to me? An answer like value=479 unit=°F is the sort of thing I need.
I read value=100.4 unit=°F
